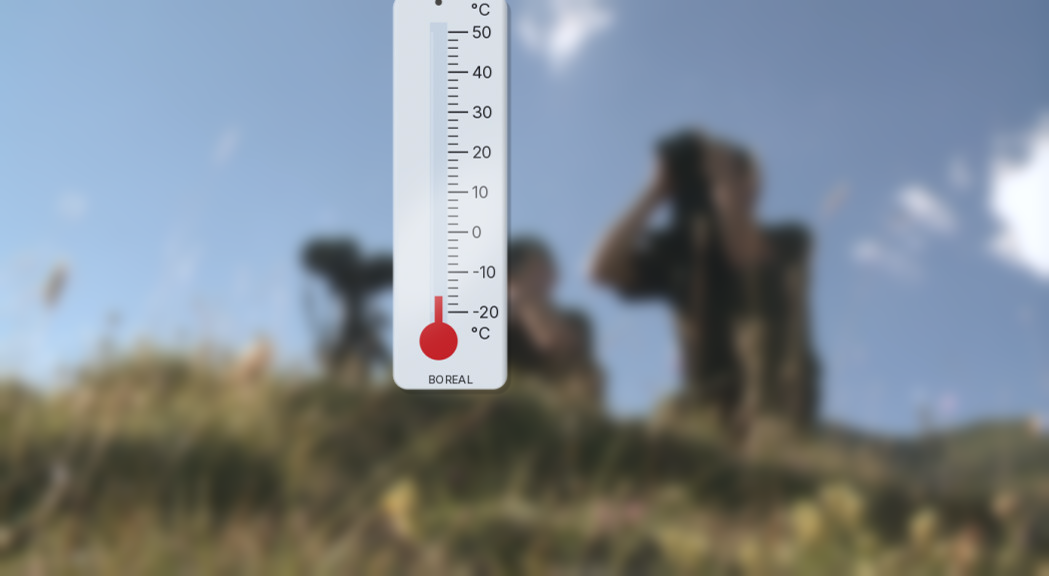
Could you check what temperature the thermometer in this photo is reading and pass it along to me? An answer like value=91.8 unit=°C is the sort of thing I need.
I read value=-16 unit=°C
